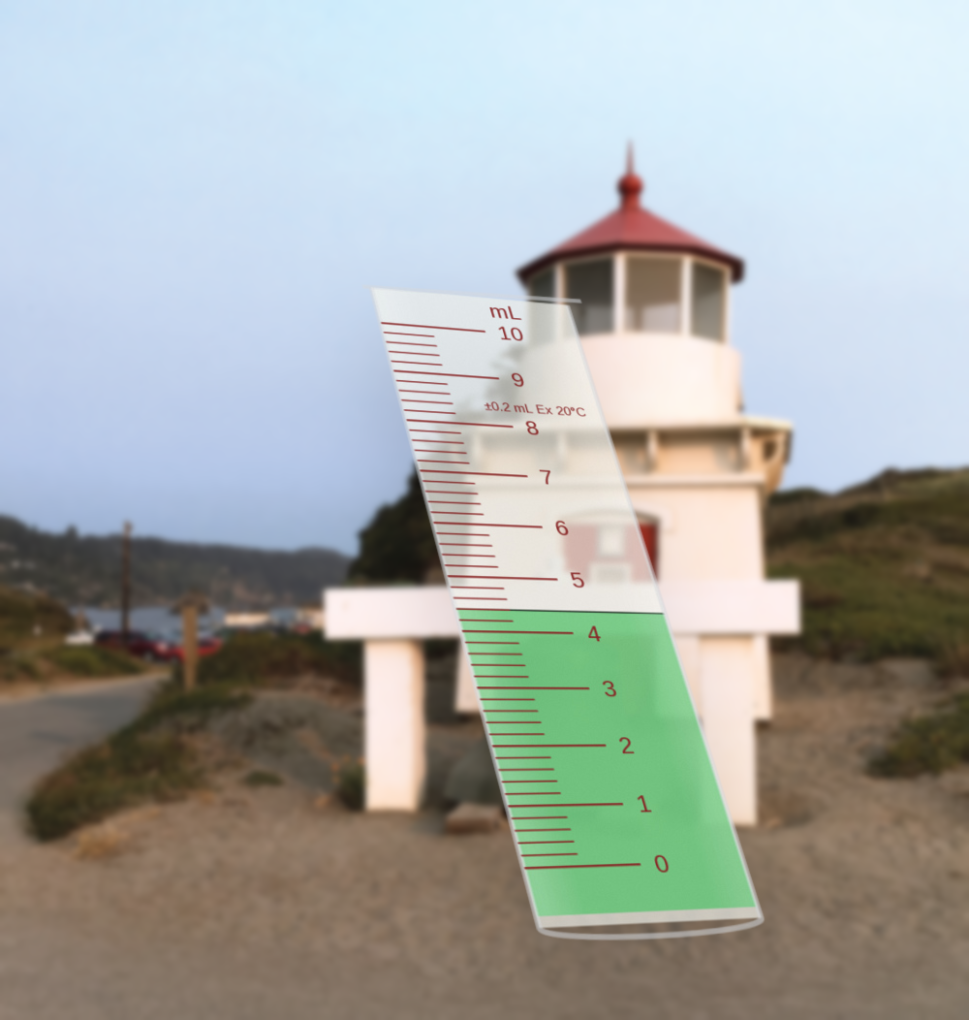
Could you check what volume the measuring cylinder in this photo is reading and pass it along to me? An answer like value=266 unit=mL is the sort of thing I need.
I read value=4.4 unit=mL
